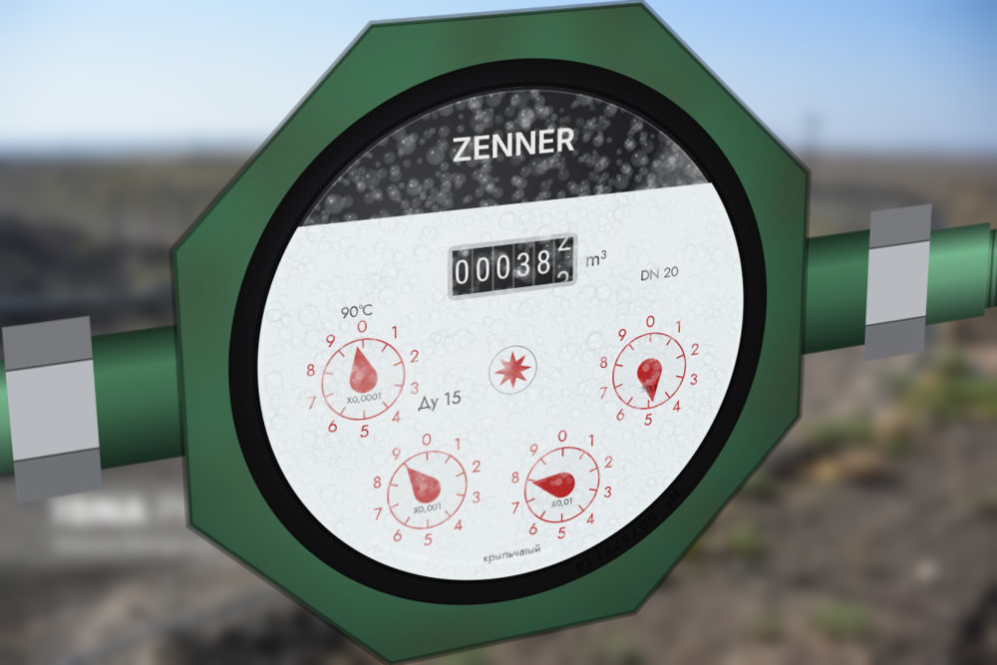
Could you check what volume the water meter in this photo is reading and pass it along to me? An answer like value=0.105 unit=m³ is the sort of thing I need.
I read value=382.4789 unit=m³
